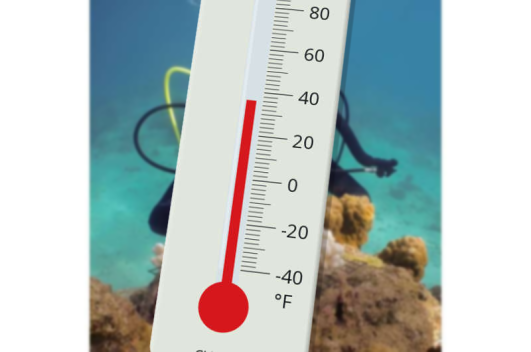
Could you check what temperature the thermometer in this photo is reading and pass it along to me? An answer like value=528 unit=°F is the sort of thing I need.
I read value=36 unit=°F
